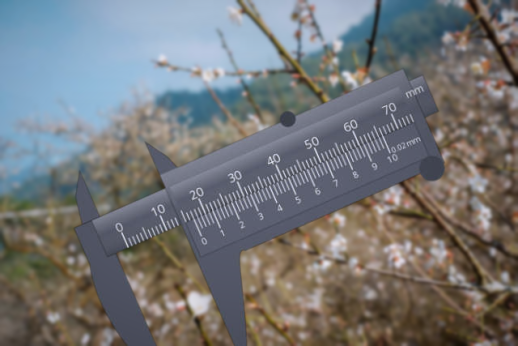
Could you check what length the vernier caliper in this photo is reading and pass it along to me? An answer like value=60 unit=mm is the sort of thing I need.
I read value=17.0 unit=mm
